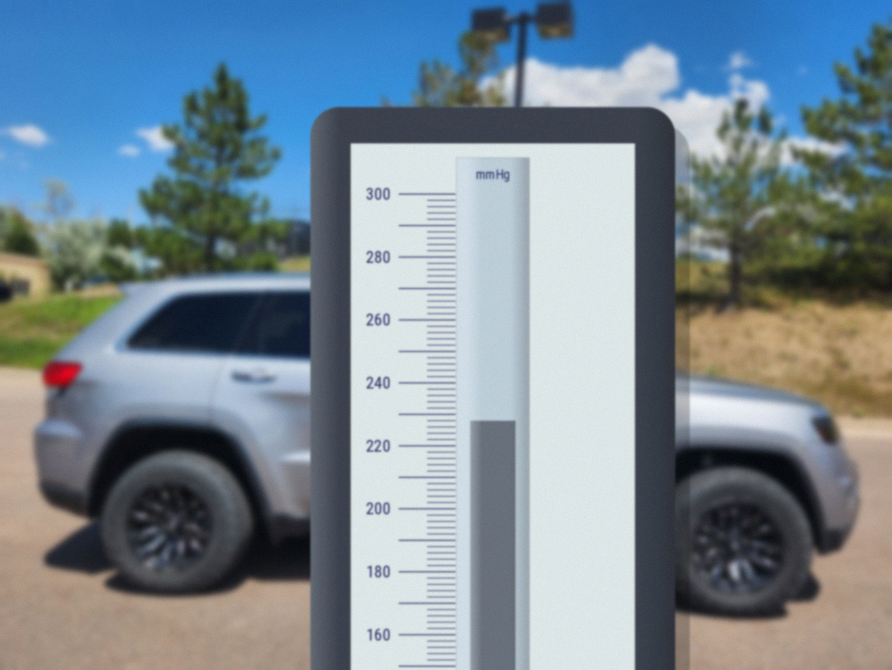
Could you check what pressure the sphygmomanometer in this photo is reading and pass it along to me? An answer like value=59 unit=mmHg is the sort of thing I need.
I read value=228 unit=mmHg
